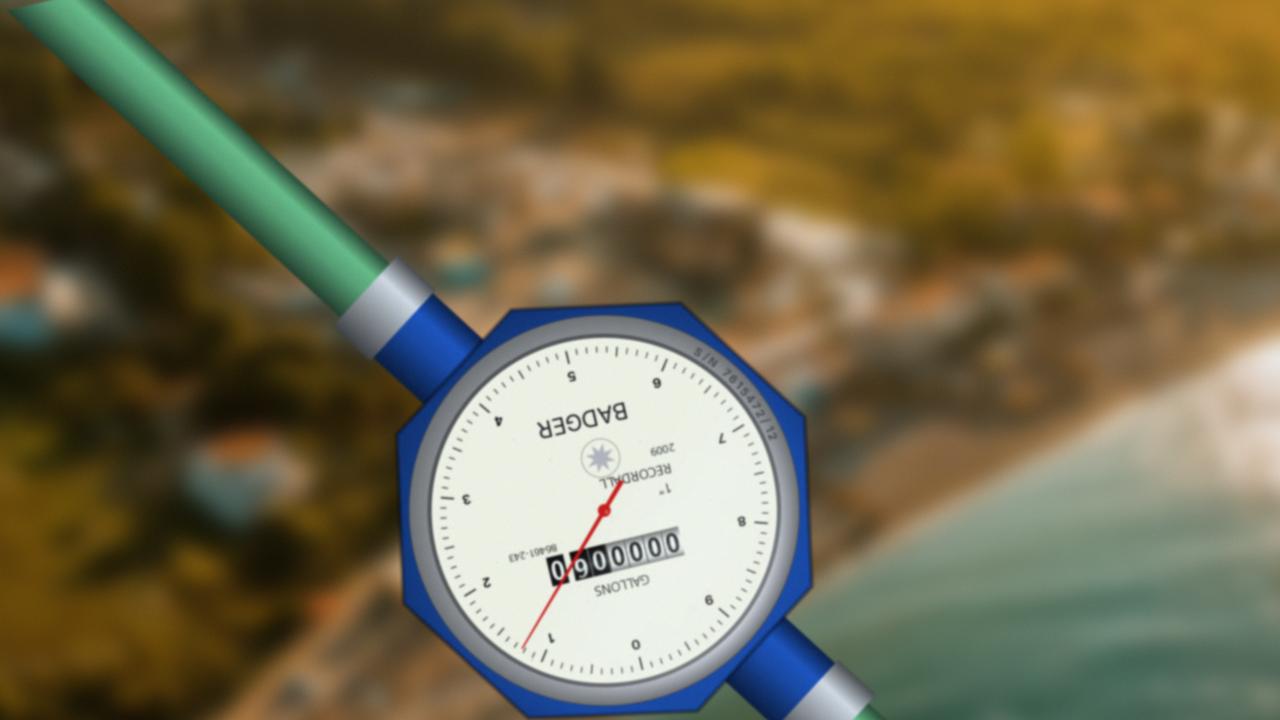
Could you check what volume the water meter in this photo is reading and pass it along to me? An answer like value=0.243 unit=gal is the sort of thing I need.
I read value=61.2 unit=gal
